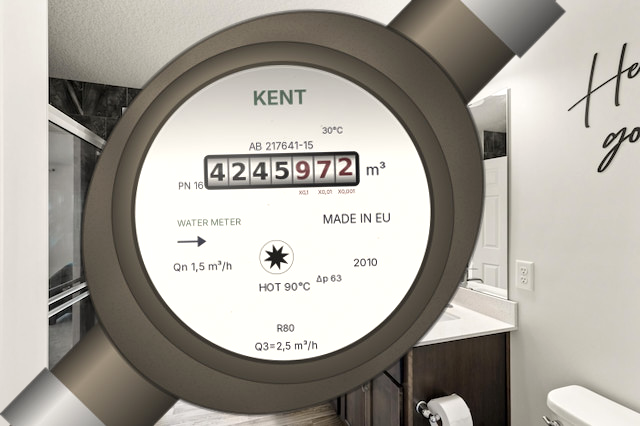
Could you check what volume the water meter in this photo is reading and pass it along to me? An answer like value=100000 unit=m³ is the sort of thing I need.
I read value=4245.972 unit=m³
